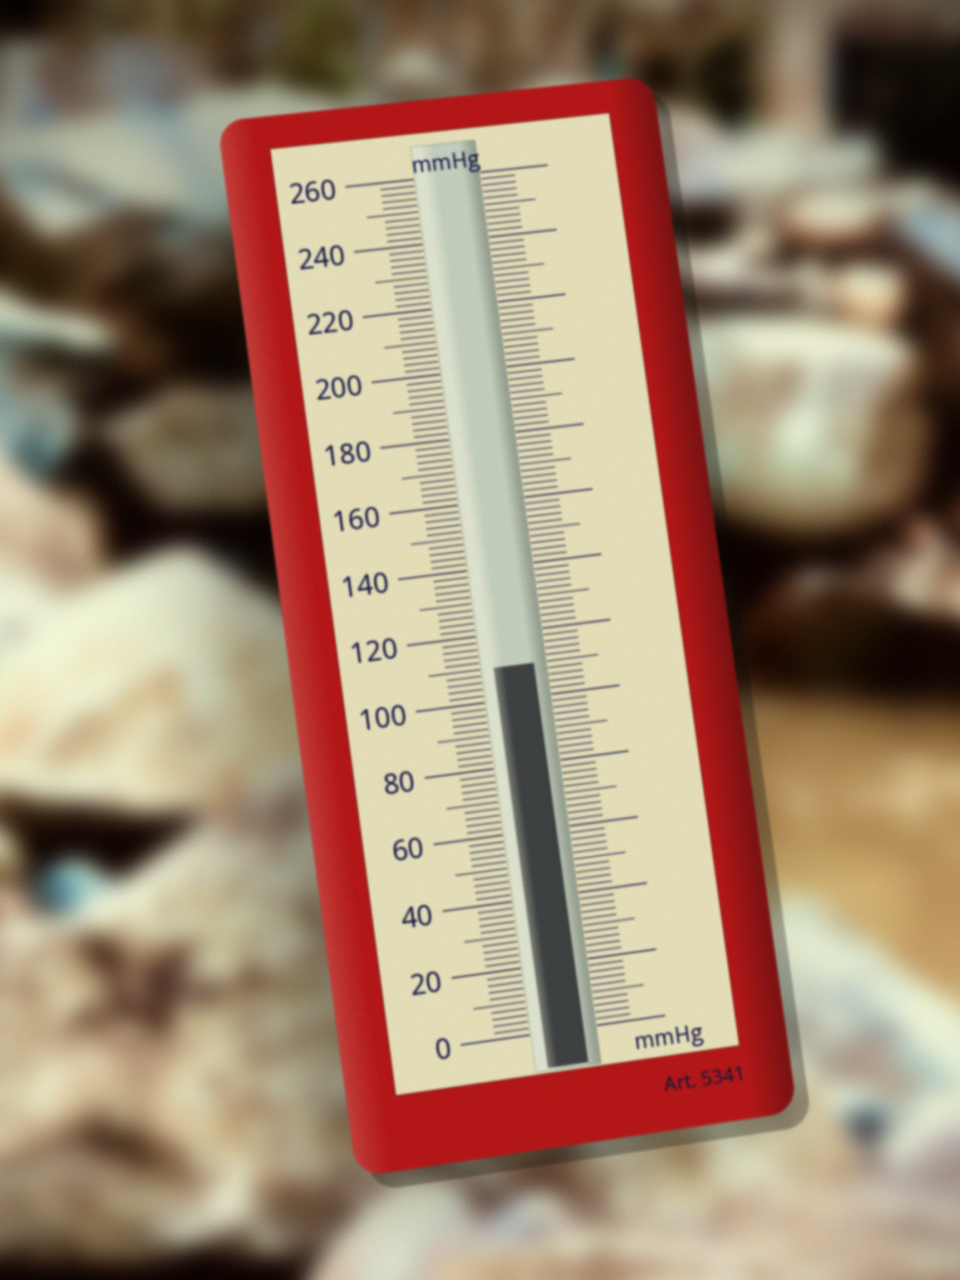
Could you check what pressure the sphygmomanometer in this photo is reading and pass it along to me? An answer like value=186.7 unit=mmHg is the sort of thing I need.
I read value=110 unit=mmHg
